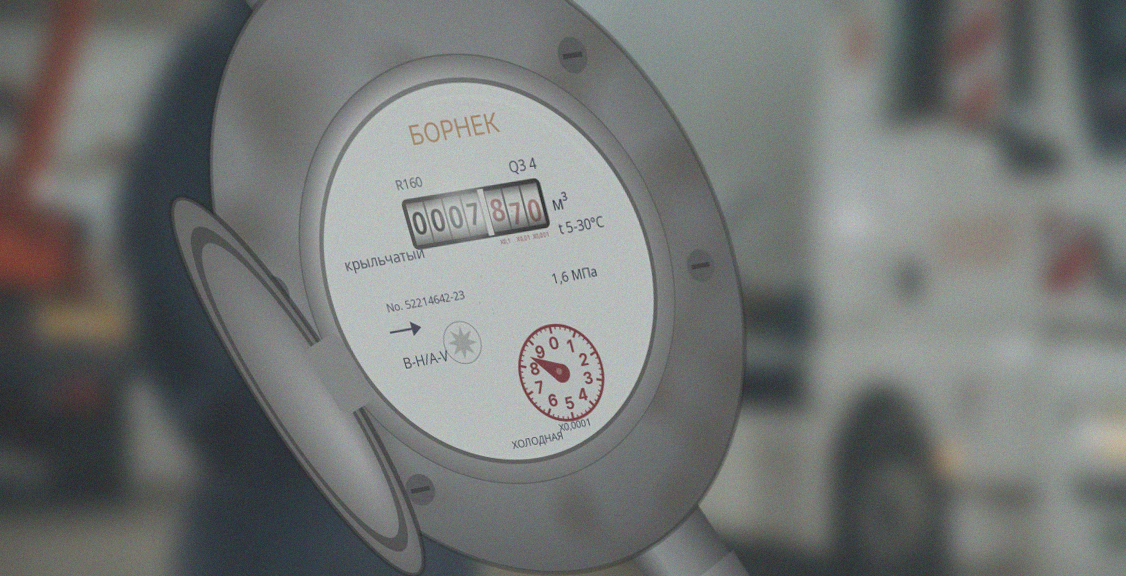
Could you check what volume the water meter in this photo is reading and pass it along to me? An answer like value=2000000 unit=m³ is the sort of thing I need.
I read value=7.8698 unit=m³
